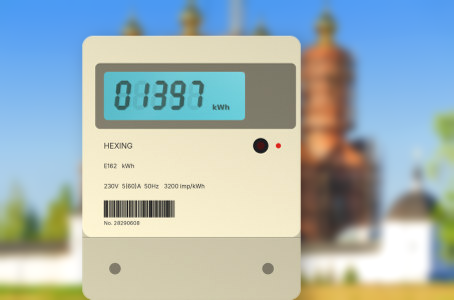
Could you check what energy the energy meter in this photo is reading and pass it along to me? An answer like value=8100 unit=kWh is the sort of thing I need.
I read value=1397 unit=kWh
